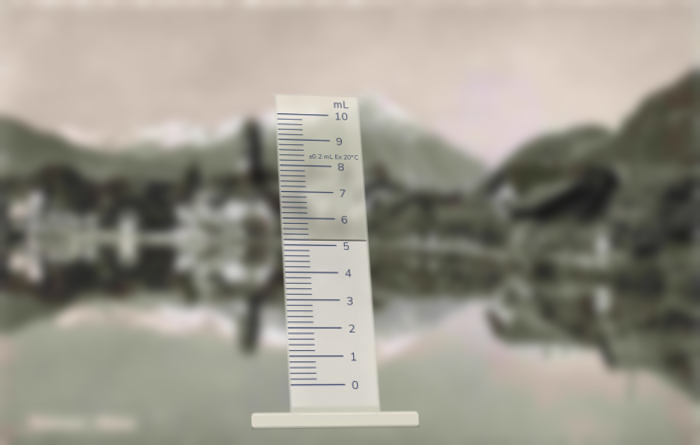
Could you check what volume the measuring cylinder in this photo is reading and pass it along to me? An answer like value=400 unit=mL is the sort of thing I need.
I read value=5.2 unit=mL
